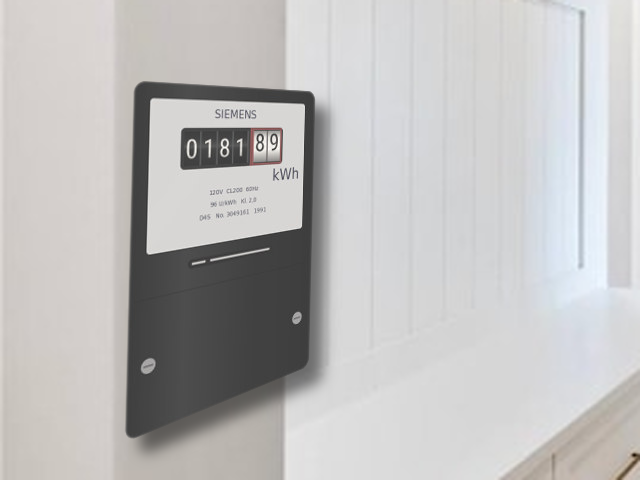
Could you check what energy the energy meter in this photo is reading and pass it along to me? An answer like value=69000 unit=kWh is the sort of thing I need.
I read value=181.89 unit=kWh
